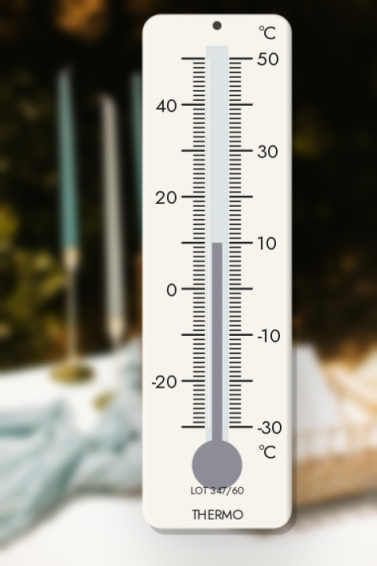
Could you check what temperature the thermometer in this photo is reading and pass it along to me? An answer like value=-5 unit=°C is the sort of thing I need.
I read value=10 unit=°C
